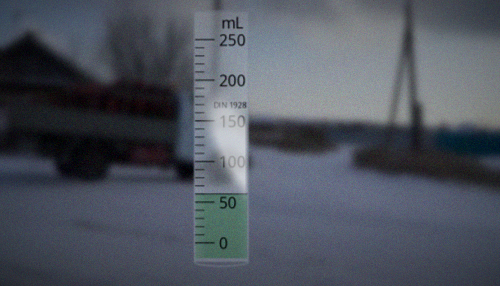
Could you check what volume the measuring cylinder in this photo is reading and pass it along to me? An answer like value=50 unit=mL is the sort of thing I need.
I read value=60 unit=mL
